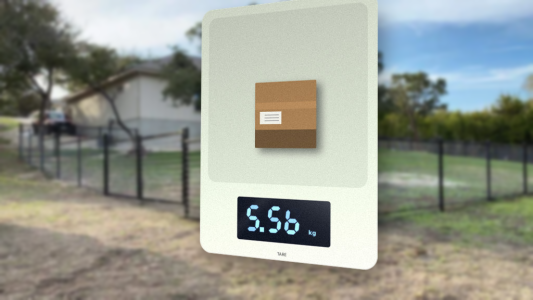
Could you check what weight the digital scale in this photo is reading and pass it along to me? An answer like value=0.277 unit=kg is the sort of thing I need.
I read value=5.56 unit=kg
